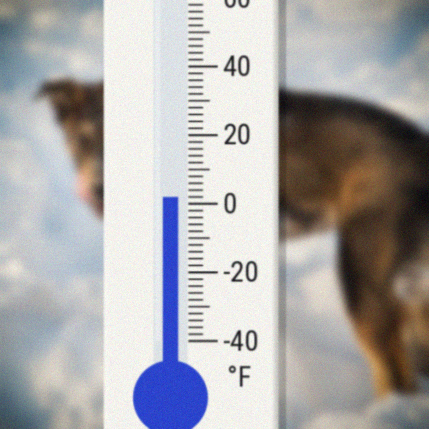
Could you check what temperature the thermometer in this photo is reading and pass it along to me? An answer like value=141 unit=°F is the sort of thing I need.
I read value=2 unit=°F
